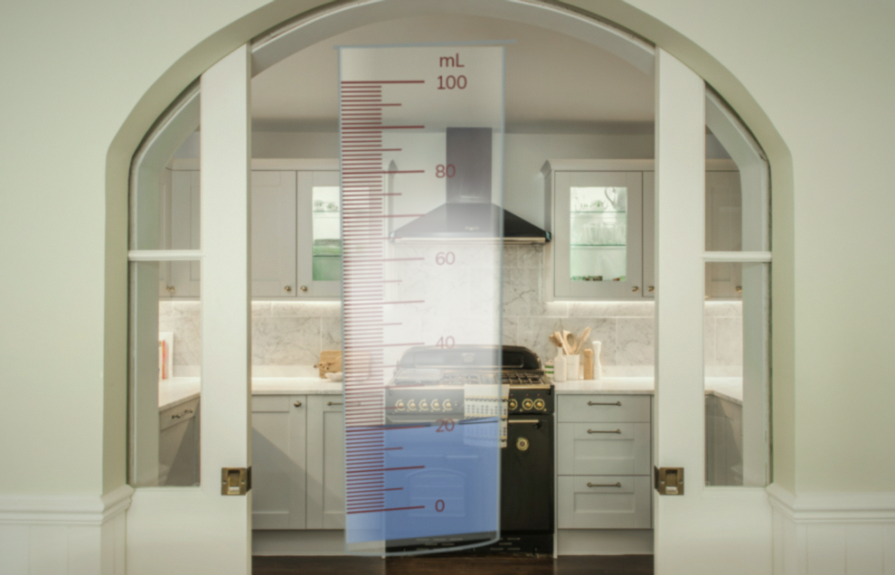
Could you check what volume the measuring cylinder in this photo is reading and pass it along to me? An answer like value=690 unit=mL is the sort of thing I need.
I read value=20 unit=mL
